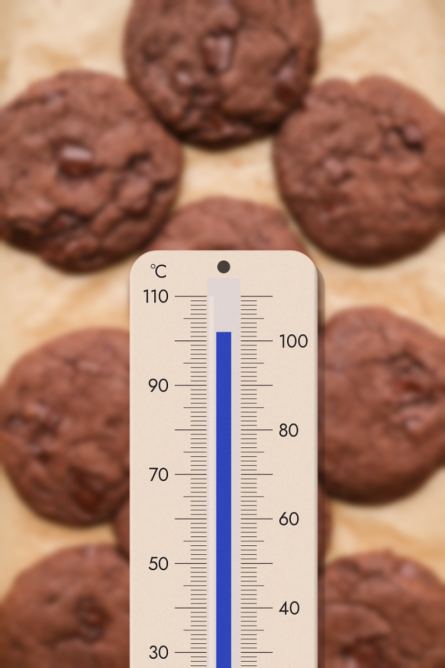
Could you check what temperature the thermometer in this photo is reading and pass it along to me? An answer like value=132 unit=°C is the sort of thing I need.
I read value=102 unit=°C
